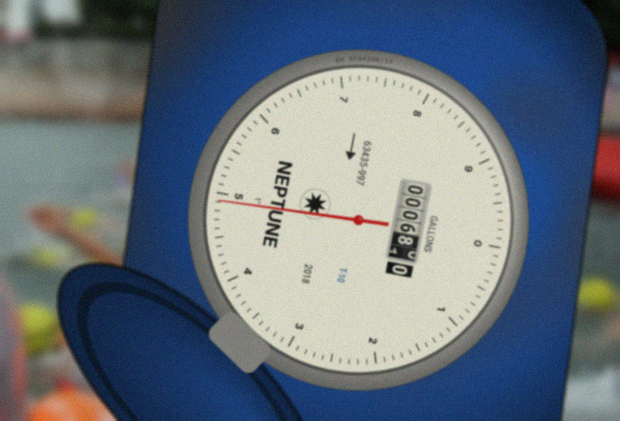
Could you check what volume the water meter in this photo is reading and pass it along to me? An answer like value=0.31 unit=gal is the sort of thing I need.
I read value=6804.9 unit=gal
